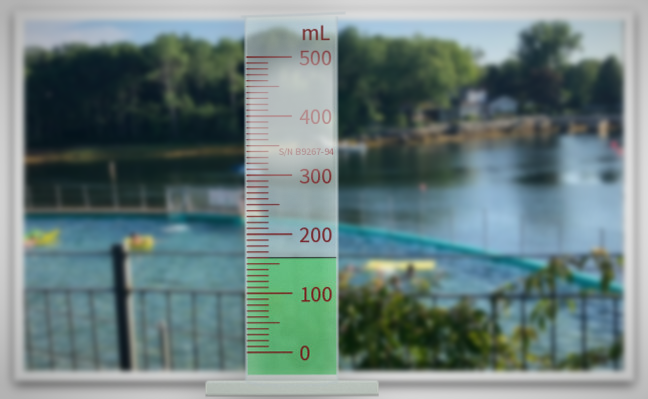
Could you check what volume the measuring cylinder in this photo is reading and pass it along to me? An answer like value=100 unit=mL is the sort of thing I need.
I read value=160 unit=mL
